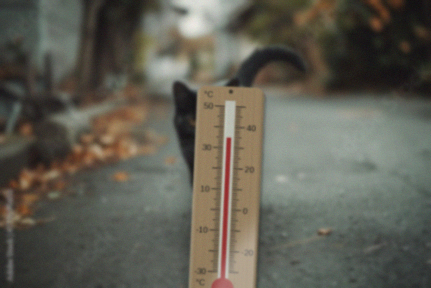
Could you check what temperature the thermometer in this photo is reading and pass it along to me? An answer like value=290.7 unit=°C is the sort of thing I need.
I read value=35 unit=°C
